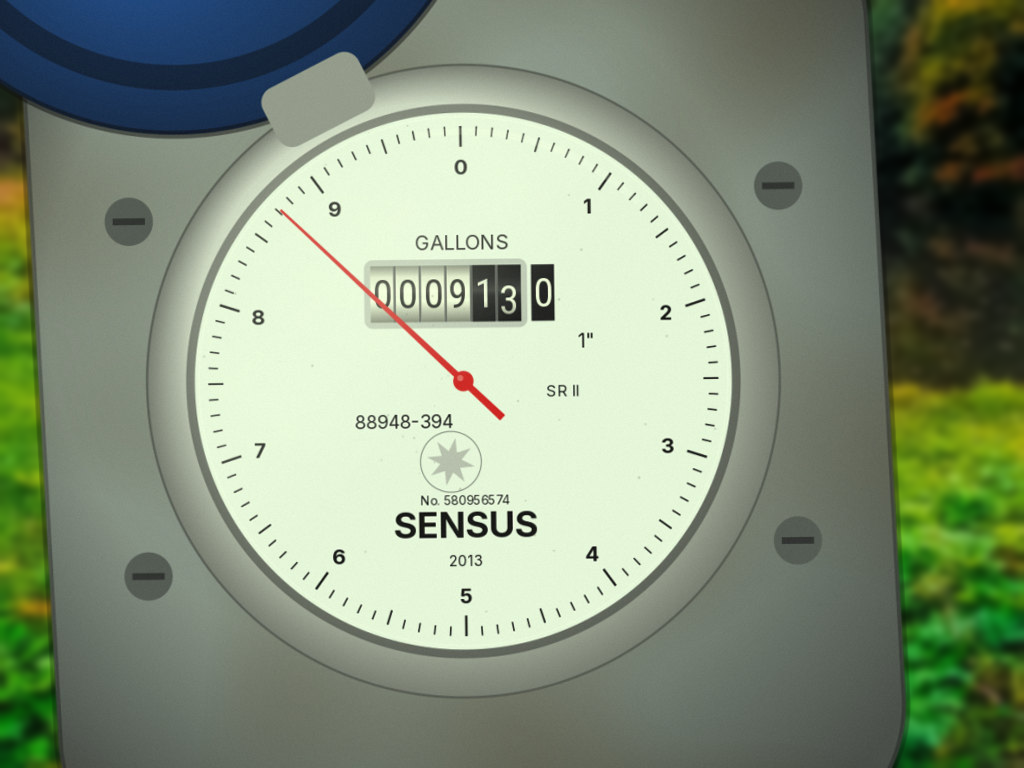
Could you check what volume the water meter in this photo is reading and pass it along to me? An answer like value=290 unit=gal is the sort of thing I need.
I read value=9128.7 unit=gal
